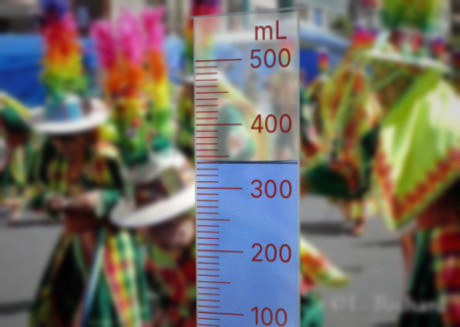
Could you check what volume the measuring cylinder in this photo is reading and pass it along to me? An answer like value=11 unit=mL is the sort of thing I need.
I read value=340 unit=mL
